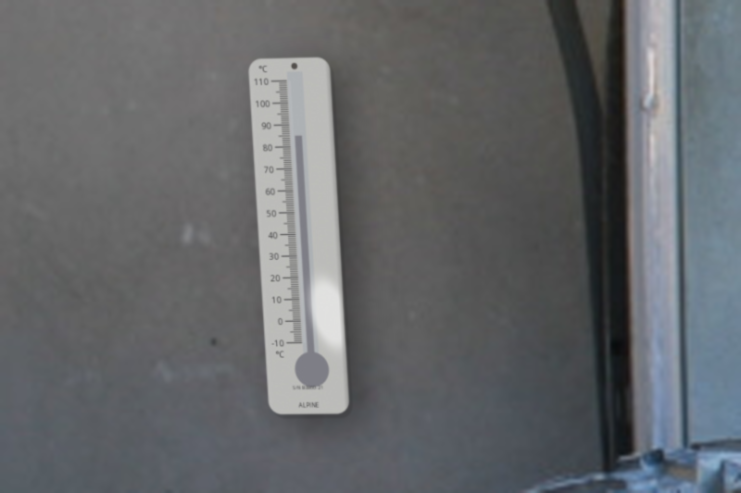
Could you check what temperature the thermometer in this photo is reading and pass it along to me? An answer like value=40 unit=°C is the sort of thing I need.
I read value=85 unit=°C
